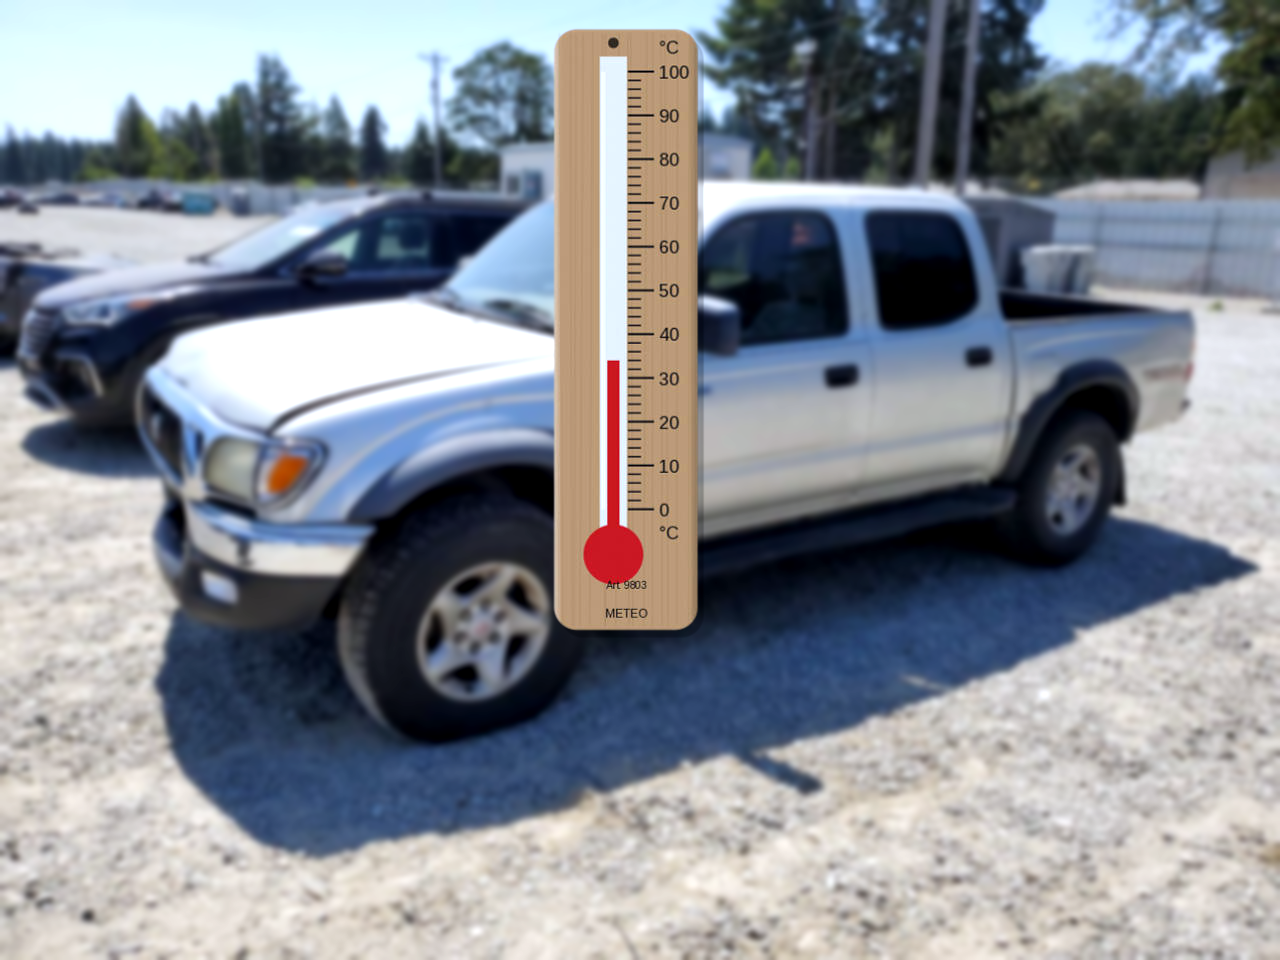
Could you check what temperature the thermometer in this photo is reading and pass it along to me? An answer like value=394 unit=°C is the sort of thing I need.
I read value=34 unit=°C
